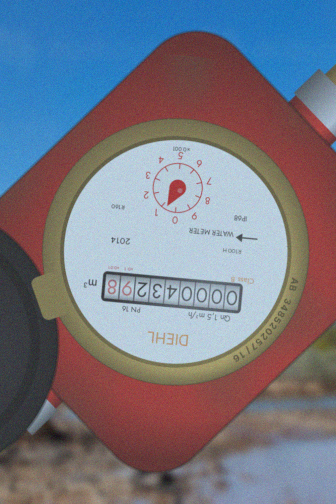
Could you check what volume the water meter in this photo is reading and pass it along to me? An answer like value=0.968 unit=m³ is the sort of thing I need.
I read value=432.980 unit=m³
